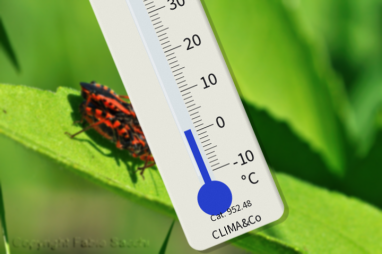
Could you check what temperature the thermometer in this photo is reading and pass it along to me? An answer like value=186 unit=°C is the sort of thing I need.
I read value=1 unit=°C
